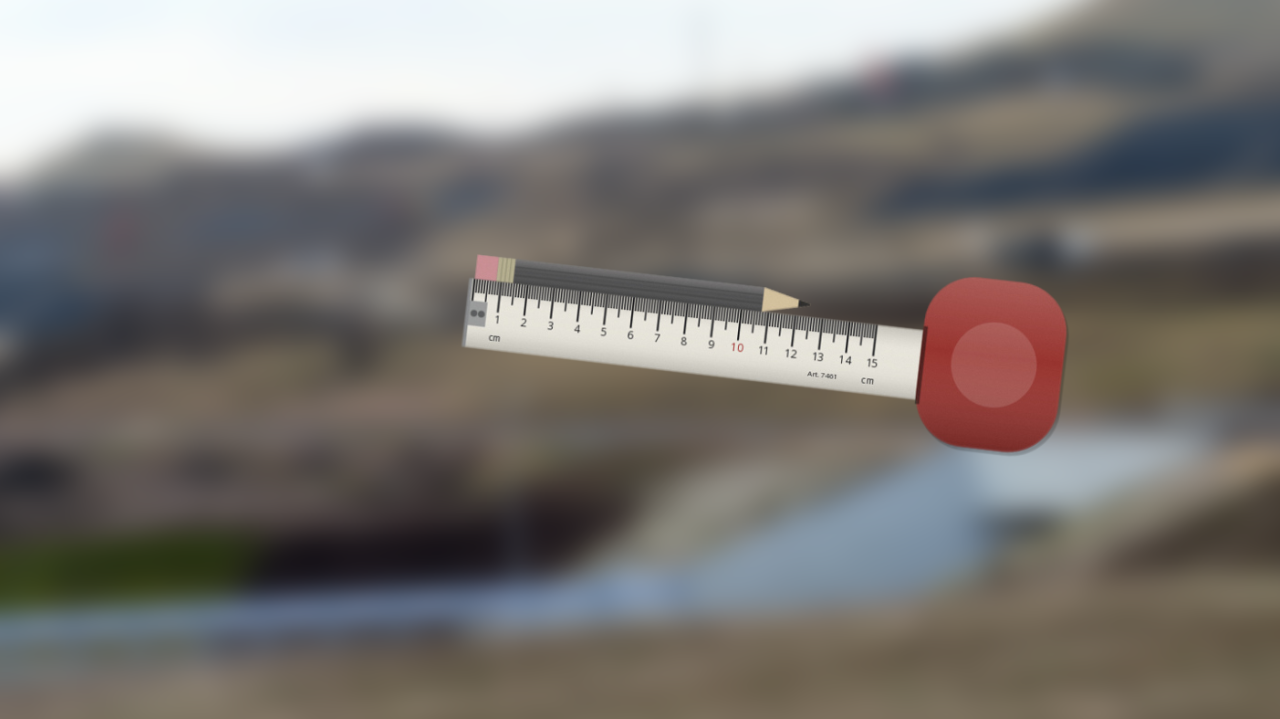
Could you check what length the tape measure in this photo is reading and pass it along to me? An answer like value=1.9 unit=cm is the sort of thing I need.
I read value=12.5 unit=cm
